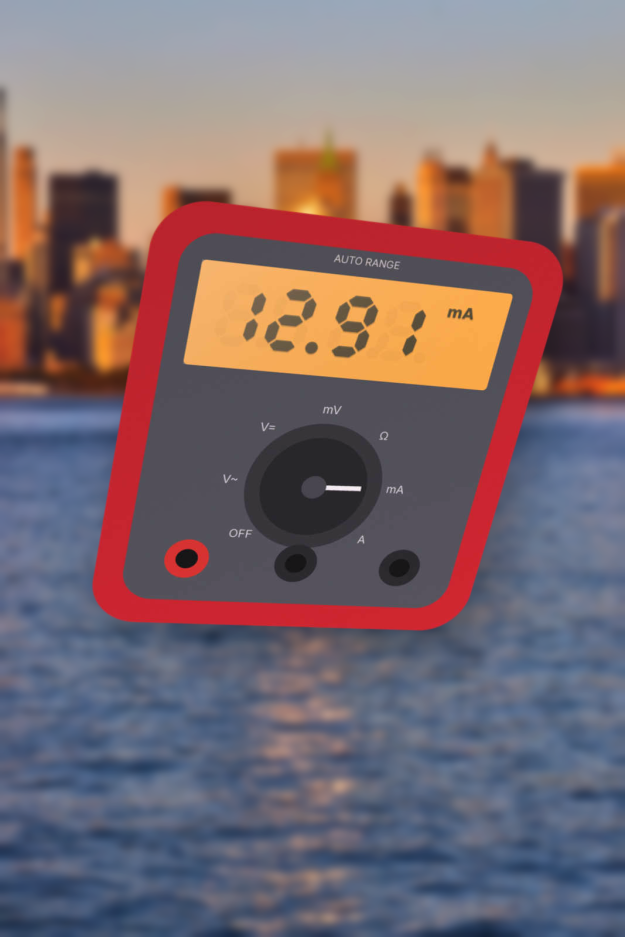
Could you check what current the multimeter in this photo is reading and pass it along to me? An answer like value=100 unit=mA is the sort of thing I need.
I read value=12.91 unit=mA
